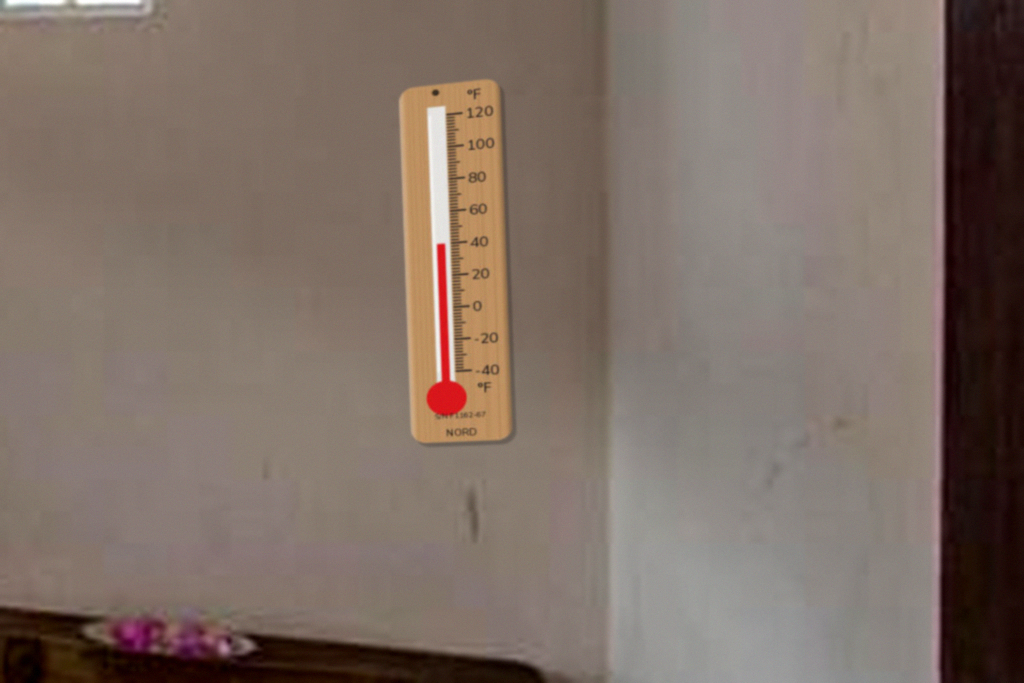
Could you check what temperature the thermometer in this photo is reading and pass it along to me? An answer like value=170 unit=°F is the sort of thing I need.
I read value=40 unit=°F
